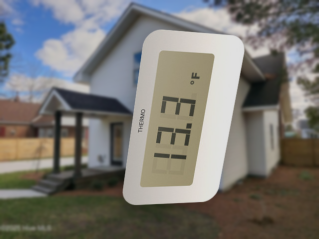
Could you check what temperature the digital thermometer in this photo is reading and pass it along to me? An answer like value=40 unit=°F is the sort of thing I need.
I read value=13.3 unit=°F
